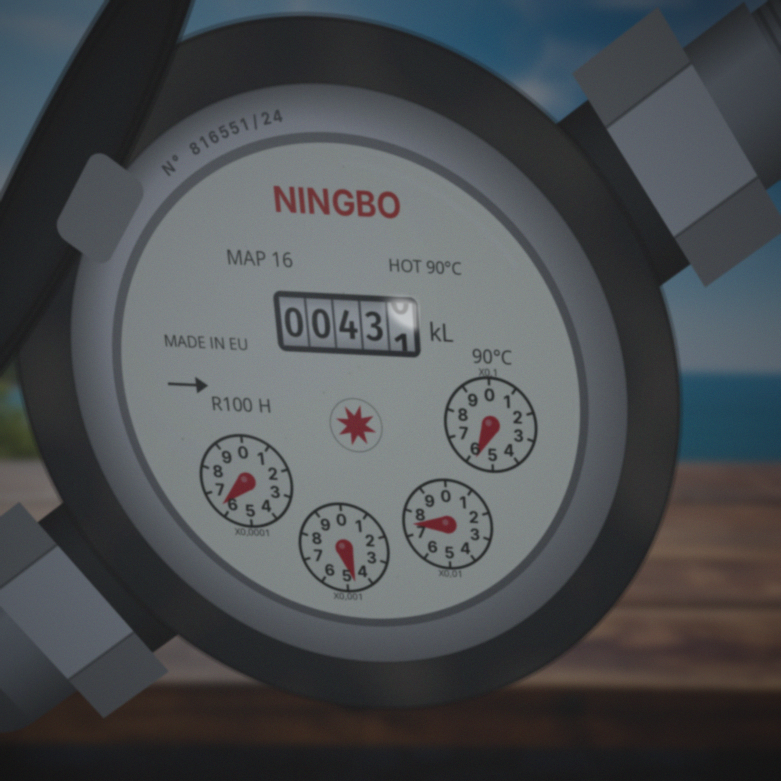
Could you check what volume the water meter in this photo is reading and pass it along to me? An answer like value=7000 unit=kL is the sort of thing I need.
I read value=430.5746 unit=kL
